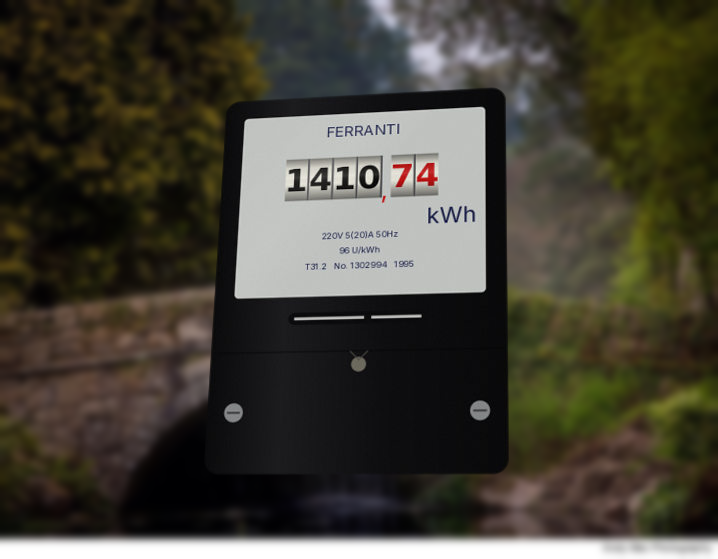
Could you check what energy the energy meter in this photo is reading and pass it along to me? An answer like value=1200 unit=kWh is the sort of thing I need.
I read value=1410.74 unit=kWh
